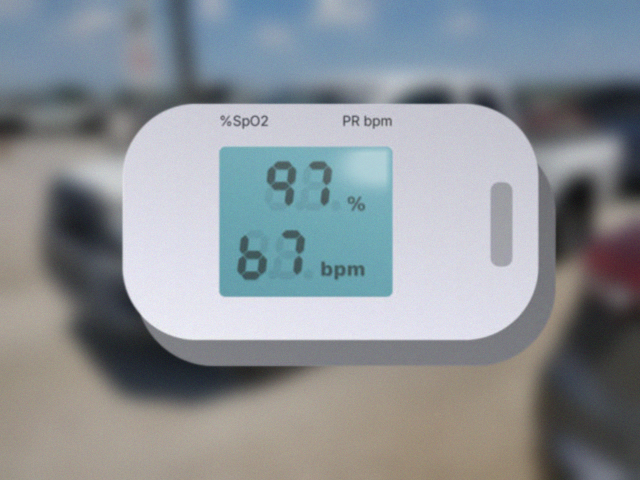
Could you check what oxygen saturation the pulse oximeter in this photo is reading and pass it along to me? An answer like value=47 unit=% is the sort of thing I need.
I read value=97 unit=%
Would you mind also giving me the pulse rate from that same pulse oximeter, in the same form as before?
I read value=67 unit=bpm
